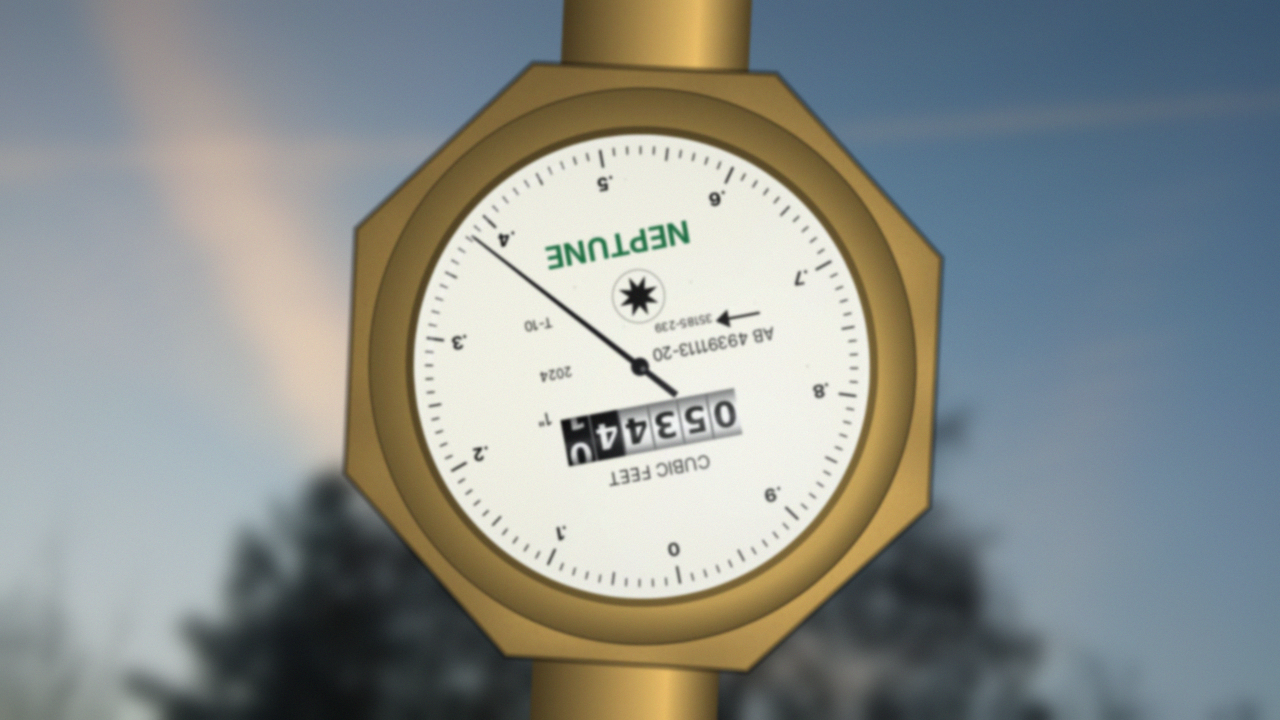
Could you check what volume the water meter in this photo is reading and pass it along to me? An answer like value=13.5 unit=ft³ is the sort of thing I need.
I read value=53440.38 unit=ft³
